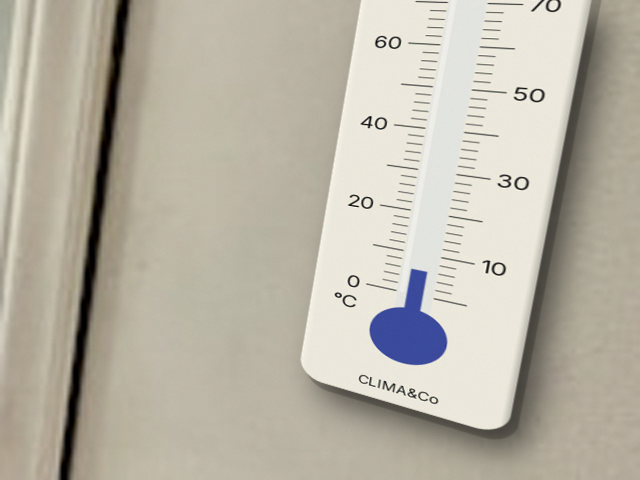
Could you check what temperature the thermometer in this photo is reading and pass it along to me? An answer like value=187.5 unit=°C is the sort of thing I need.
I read value=6 unit=°C
